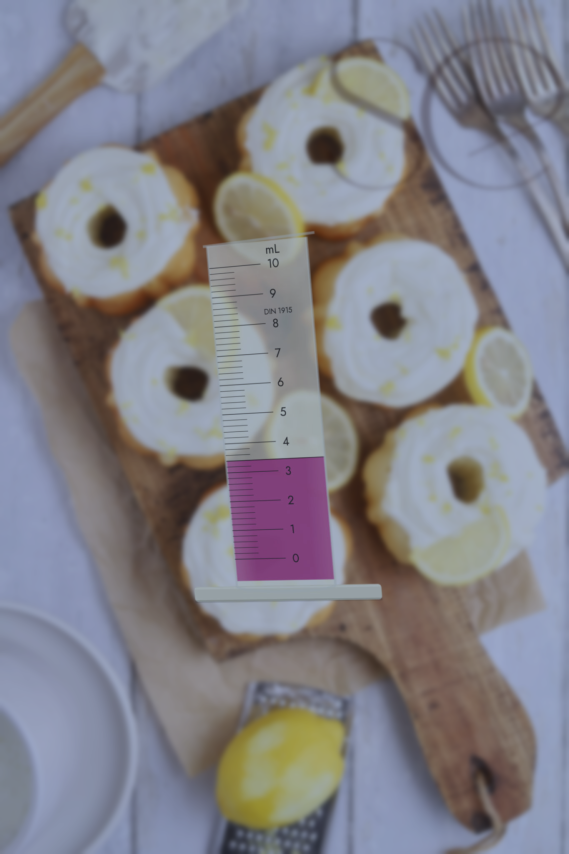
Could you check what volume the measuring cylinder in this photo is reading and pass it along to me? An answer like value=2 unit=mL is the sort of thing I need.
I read value=3.4 unit=mL
